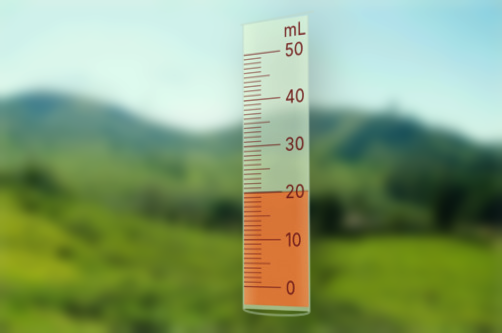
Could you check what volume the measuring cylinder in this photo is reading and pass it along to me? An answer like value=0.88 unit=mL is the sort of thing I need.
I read value=20 unit=mL
